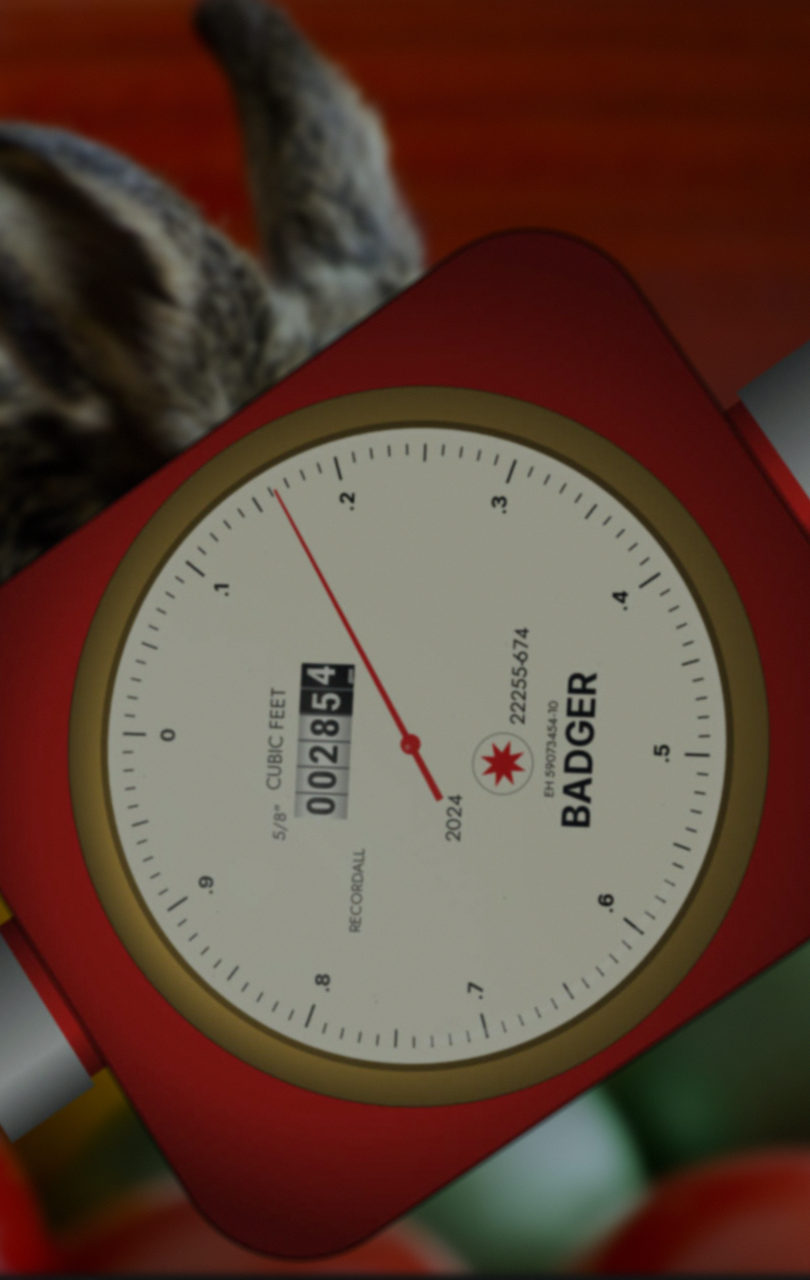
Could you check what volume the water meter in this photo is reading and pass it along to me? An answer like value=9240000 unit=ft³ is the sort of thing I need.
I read value=2854.16 unit=ft³
